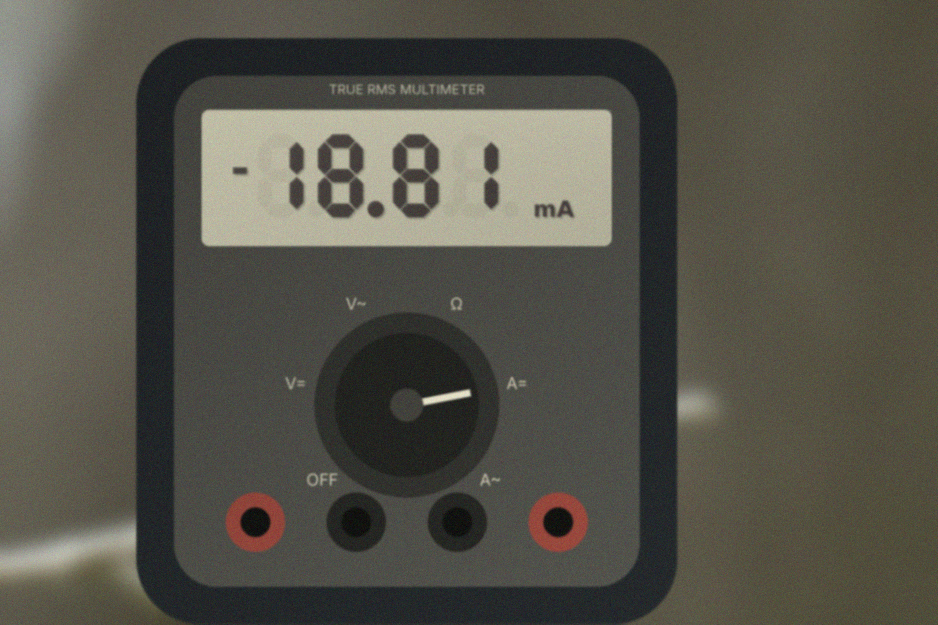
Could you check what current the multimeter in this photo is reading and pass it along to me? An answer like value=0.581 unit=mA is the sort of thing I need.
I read value=-18.81 unit=mA
